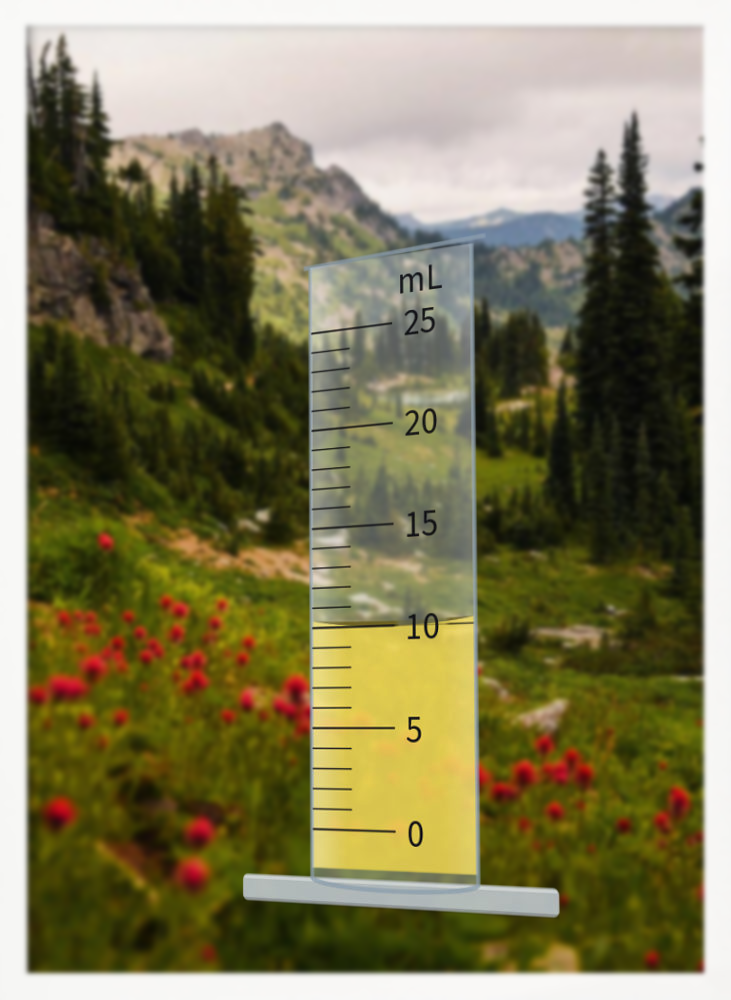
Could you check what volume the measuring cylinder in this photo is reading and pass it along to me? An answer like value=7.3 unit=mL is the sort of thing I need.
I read value=10 unit=mL
